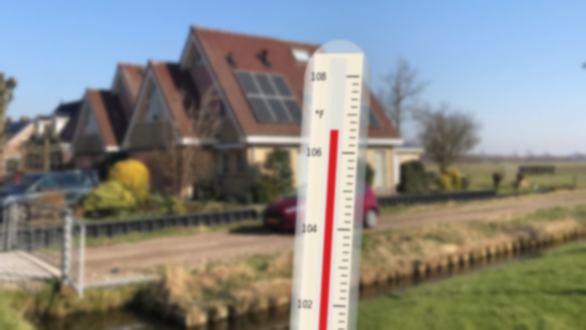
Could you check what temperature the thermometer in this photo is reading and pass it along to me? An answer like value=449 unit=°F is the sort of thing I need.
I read value=106.6 unit=°F
